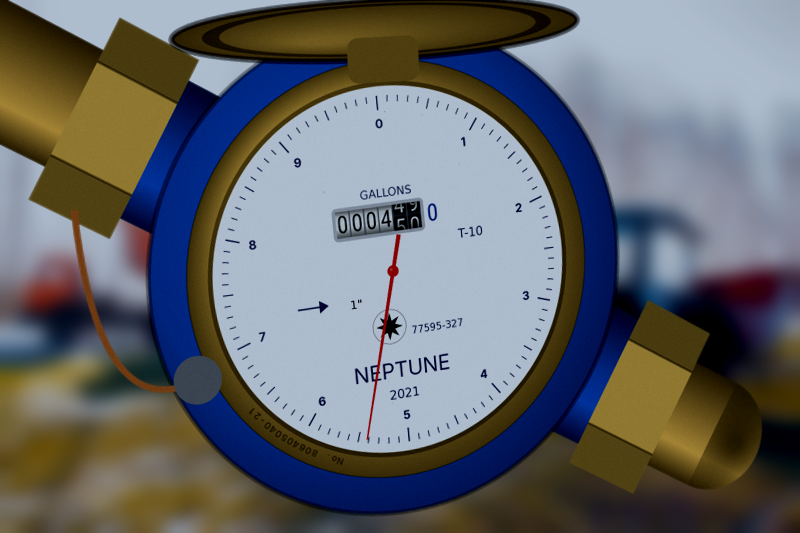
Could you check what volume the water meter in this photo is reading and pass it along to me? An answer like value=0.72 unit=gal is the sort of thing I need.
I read value=4495.4 unit=gal
